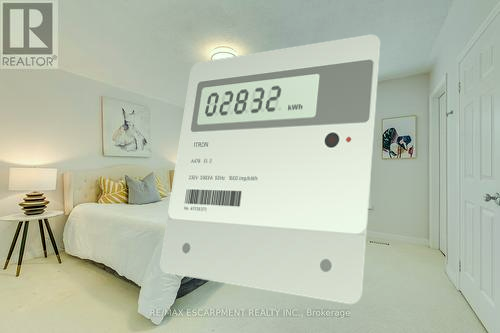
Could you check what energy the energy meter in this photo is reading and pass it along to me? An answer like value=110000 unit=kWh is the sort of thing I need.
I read value=2832 unit=kWh
